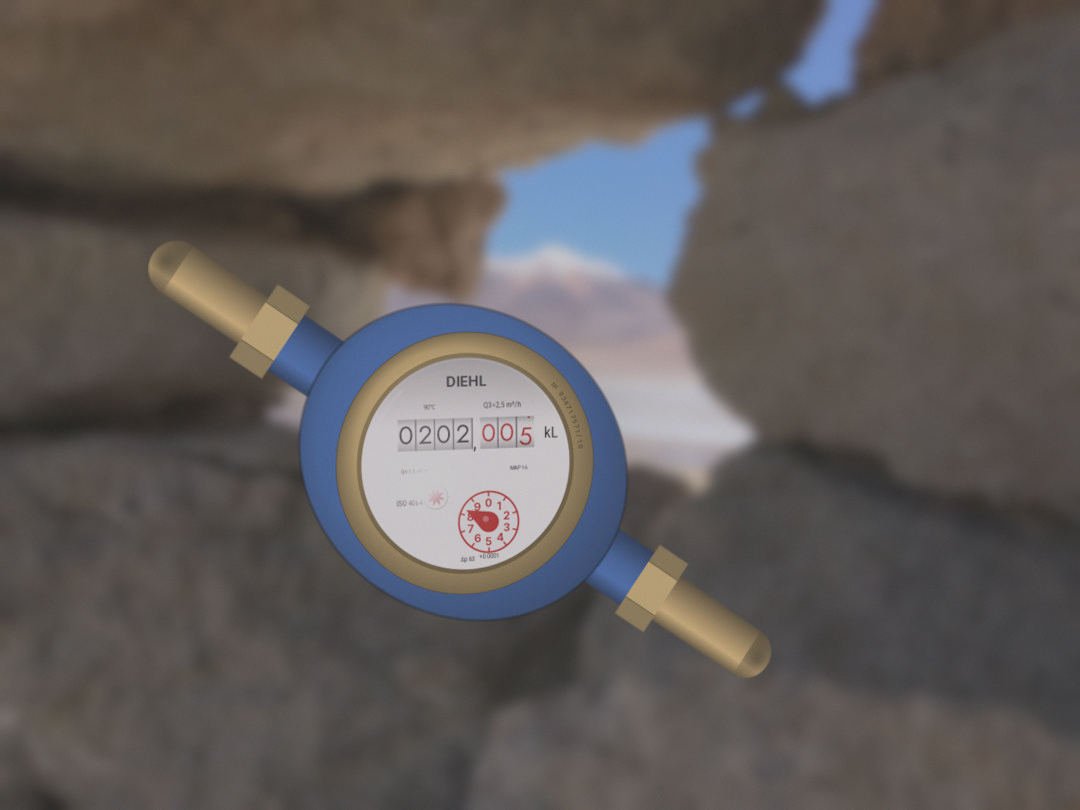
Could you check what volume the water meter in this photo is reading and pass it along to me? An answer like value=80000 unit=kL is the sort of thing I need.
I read value=202.0048 unit=kL
